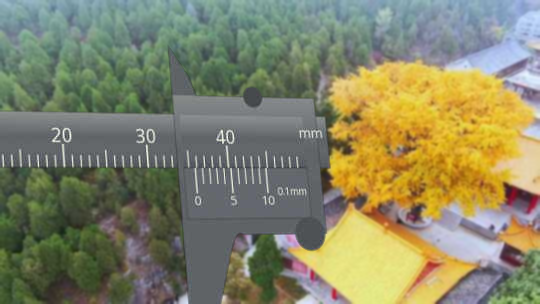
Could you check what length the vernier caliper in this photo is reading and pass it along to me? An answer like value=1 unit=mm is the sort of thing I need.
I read value=35.8 unit=mm
